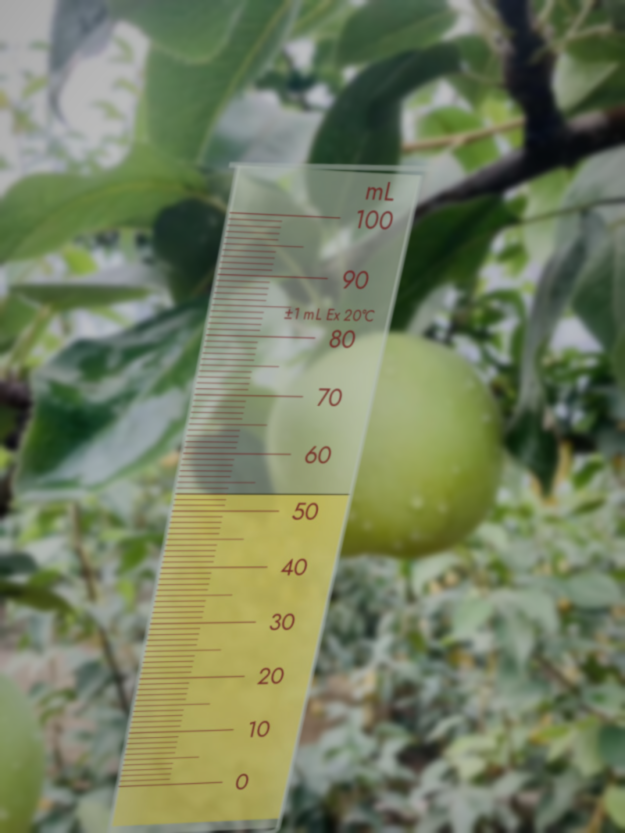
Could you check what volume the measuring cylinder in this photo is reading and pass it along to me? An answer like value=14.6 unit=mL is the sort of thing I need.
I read value=53 unit=mL
